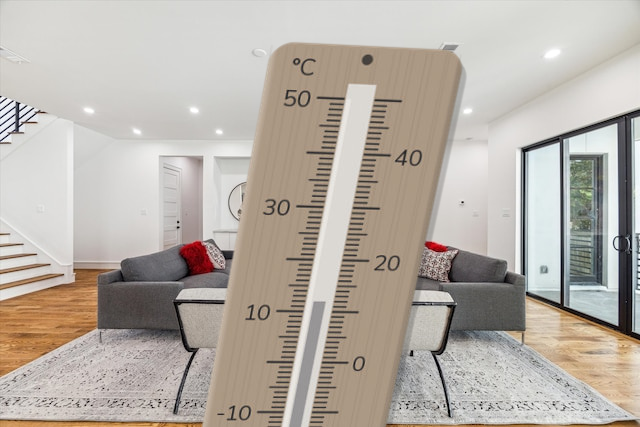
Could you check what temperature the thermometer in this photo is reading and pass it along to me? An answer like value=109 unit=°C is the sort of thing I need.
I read value=12 unit=°C
